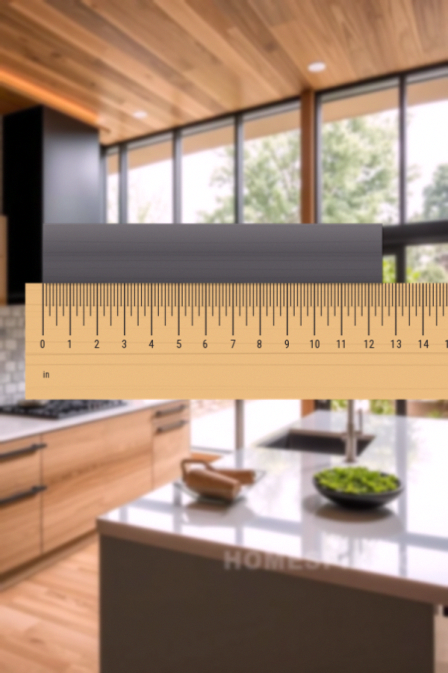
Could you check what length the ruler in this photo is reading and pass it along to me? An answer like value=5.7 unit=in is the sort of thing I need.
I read value=12.5 unit=in
